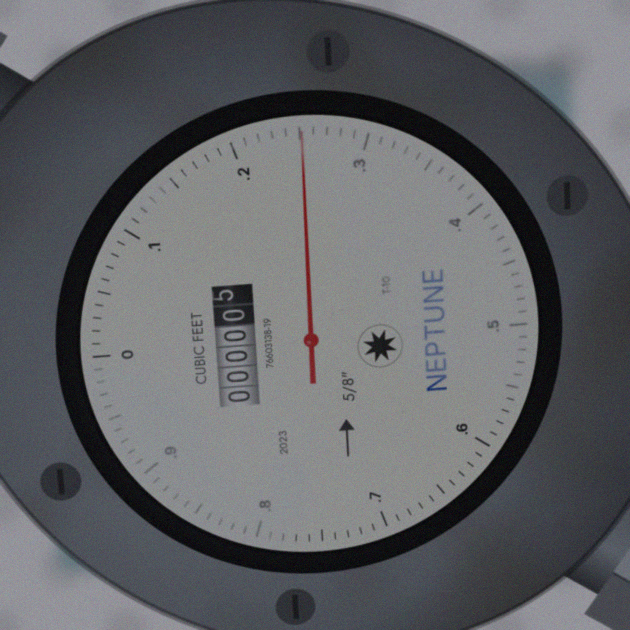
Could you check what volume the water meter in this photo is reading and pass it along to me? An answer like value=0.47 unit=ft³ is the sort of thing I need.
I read value=5.25 unit=ft³
